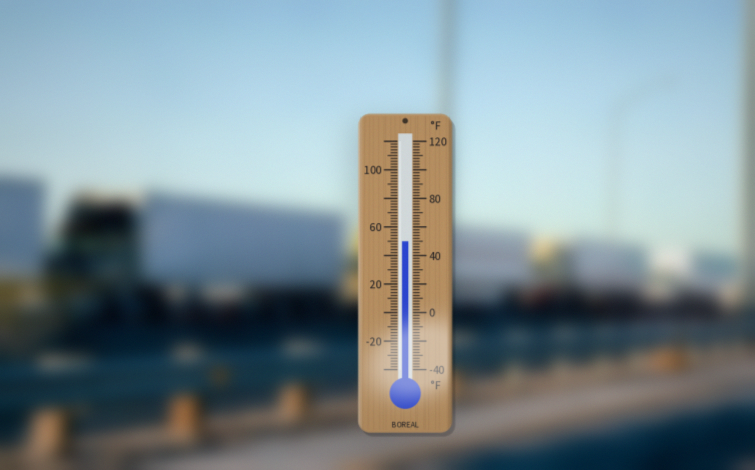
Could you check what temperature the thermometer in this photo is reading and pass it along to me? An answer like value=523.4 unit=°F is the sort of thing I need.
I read value=50 unit=°F
